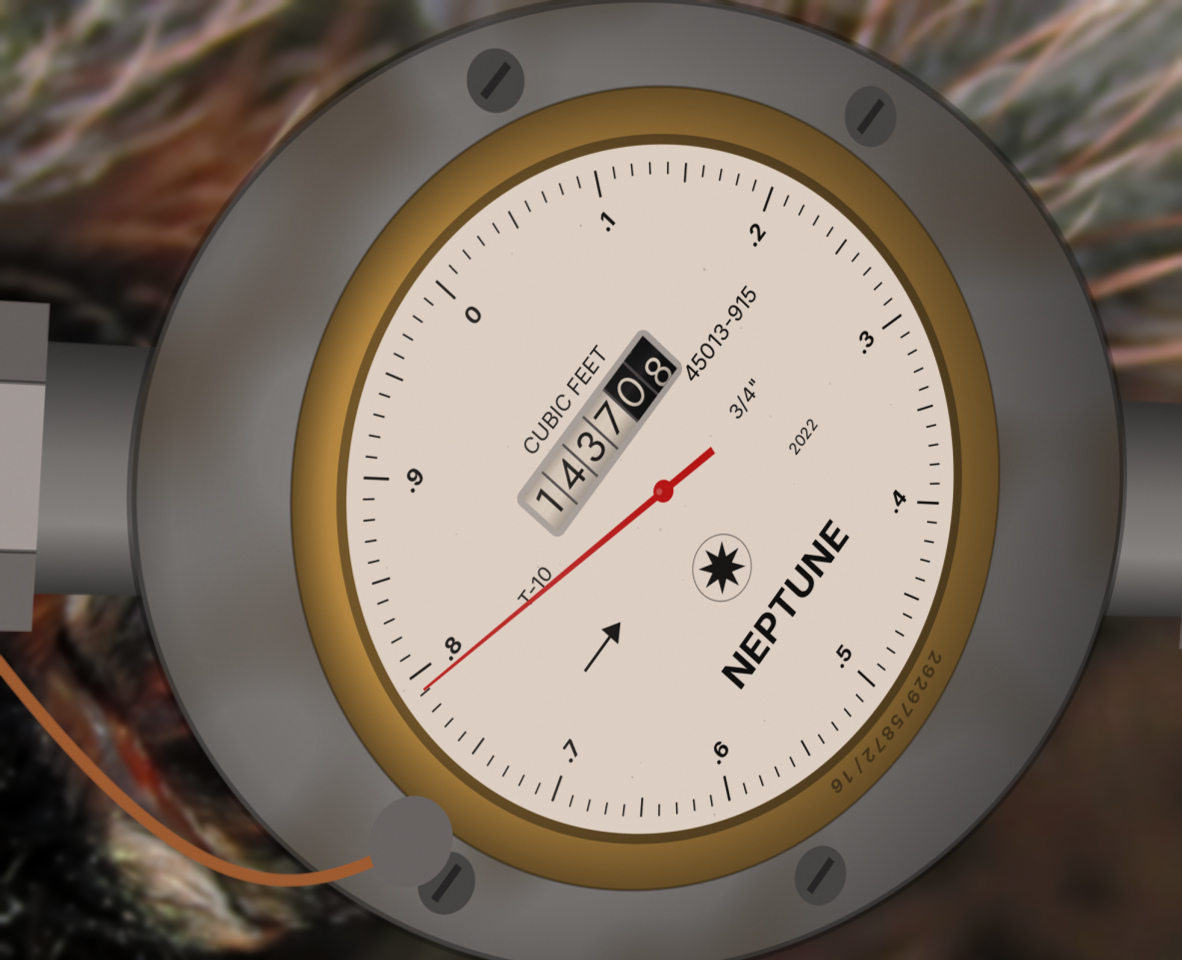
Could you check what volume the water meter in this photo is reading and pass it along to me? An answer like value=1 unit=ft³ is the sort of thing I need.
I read value=143707.79 unit=ft³
